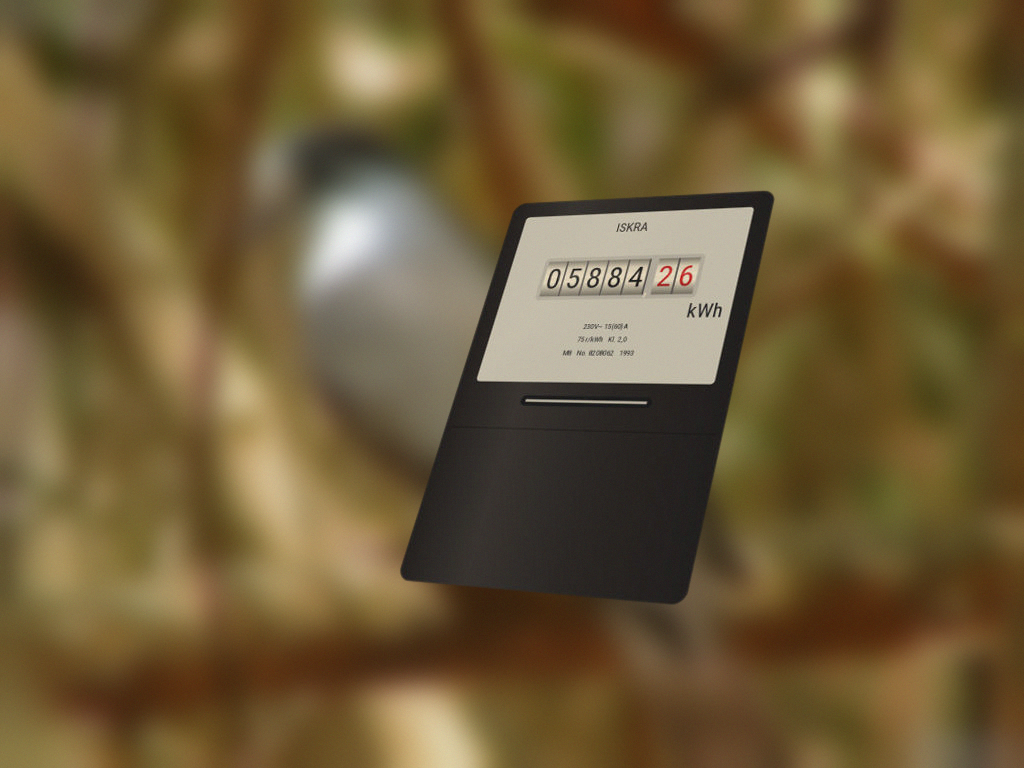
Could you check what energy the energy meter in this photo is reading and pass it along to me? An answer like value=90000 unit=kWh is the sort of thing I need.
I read value=5884.26 unit=kWh
